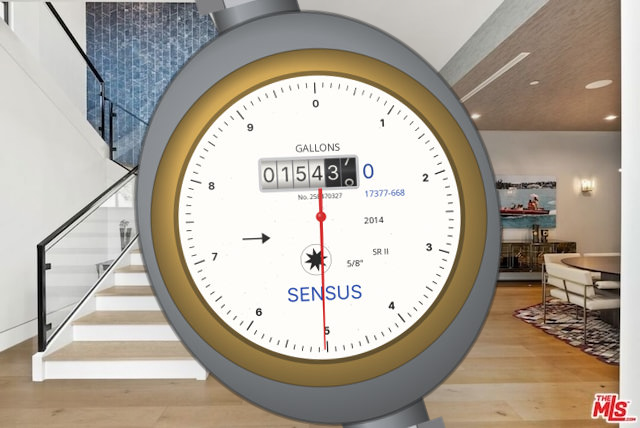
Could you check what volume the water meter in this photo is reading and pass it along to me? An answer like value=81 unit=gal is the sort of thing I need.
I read value=154375.0 unit=gal
